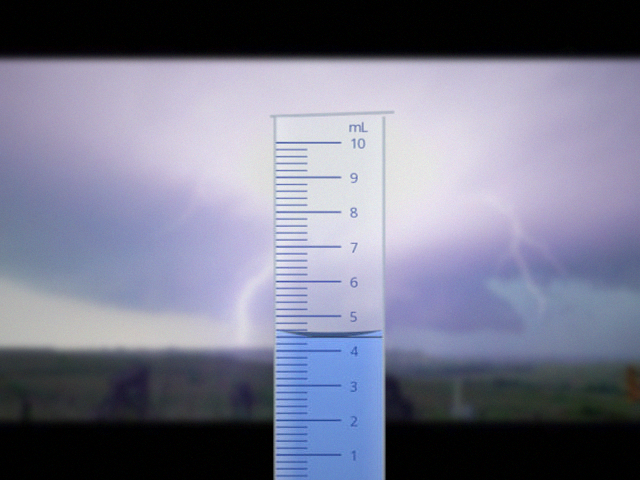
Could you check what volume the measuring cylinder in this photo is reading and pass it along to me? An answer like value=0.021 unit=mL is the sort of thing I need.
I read value=4.4 unit=mL
